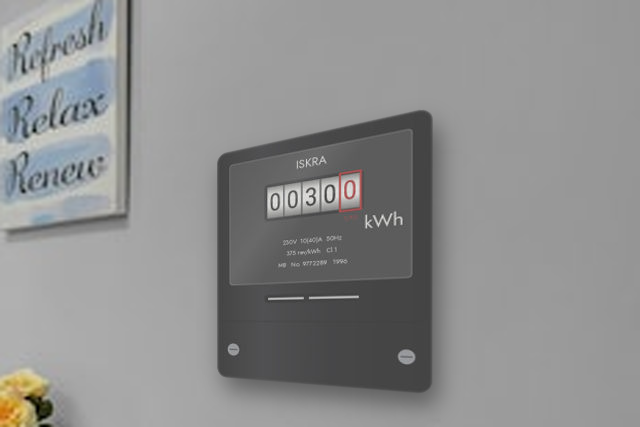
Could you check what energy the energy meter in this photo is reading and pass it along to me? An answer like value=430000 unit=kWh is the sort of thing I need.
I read value=30.0 unit=kWh
